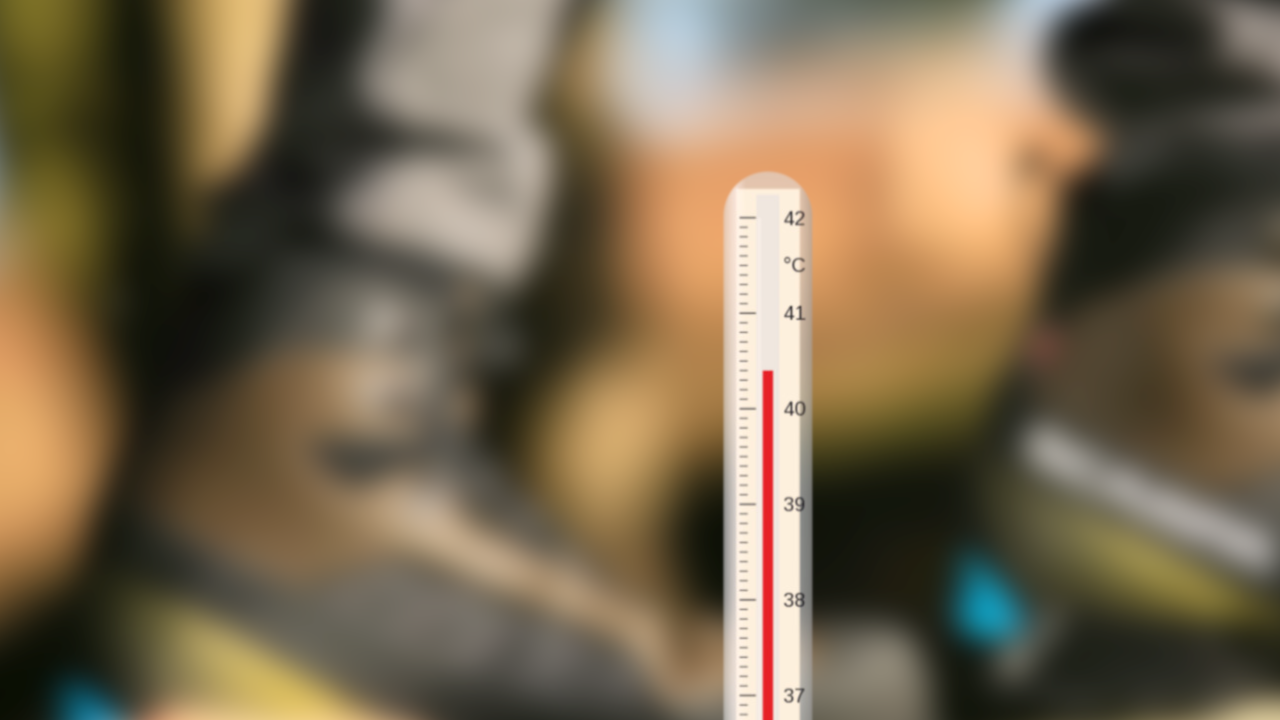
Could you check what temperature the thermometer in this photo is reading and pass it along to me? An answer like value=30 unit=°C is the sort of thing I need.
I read value=40.4 unit=°C
